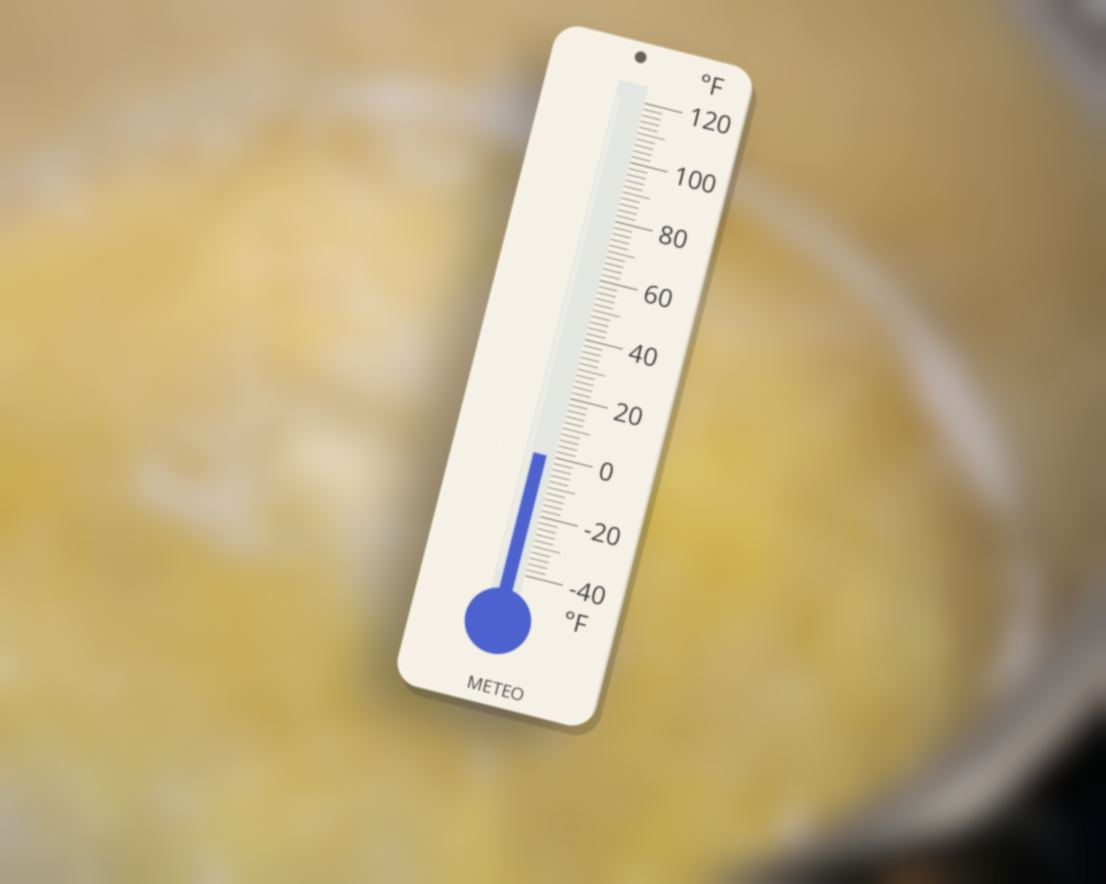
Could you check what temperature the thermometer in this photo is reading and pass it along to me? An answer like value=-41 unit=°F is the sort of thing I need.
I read value=0 unit=°F
